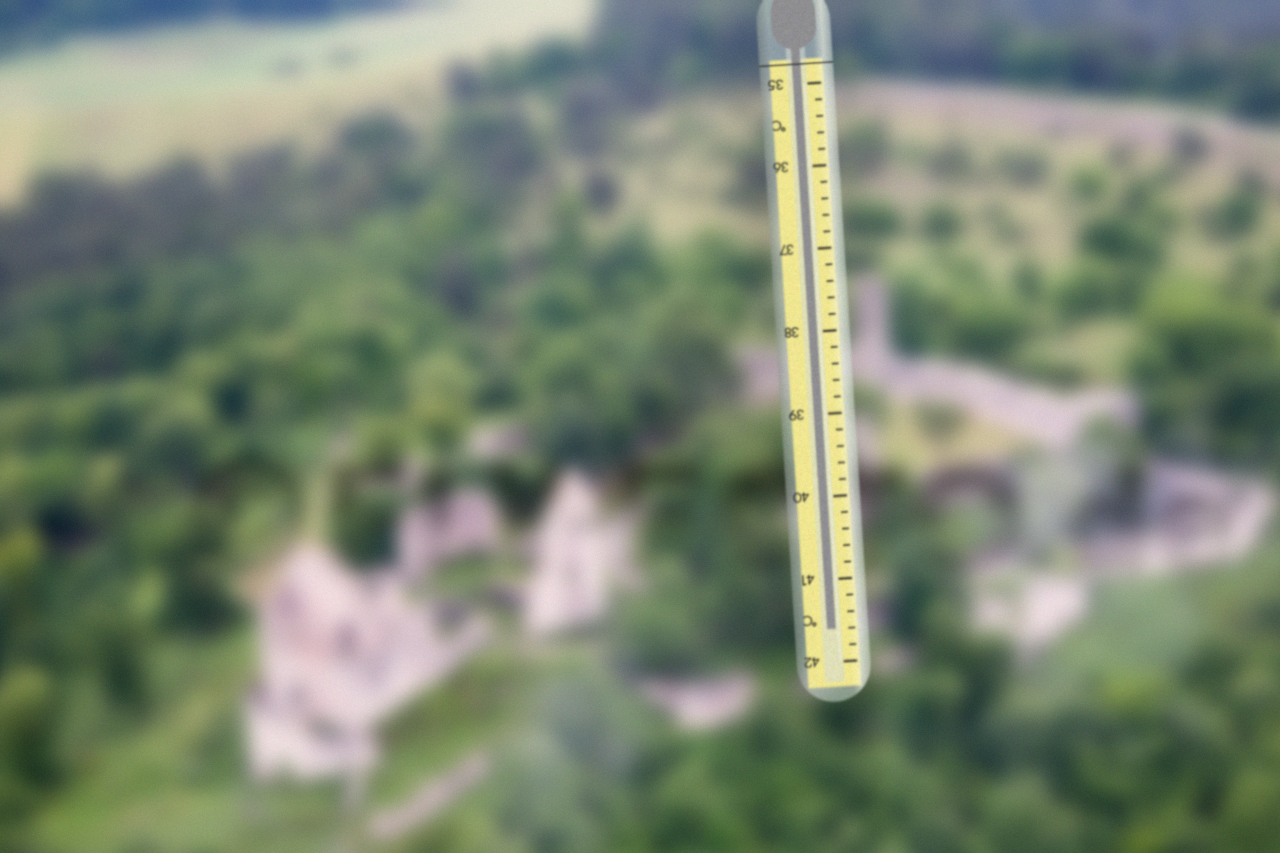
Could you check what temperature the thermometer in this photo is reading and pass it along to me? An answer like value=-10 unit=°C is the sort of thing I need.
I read value=41.6 unit=°C
